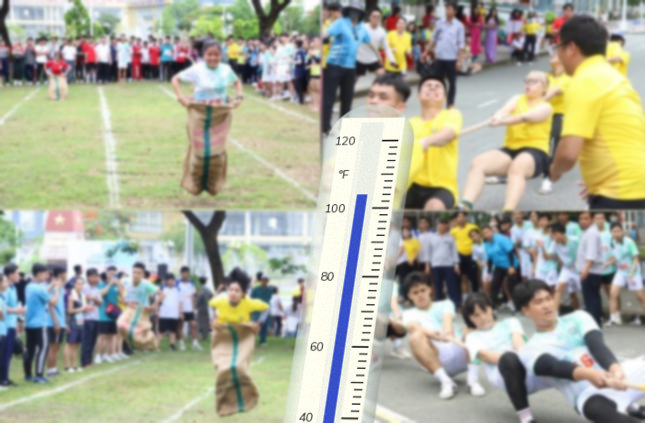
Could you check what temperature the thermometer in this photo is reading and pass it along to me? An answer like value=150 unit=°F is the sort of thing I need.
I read value=104 unit=°F
